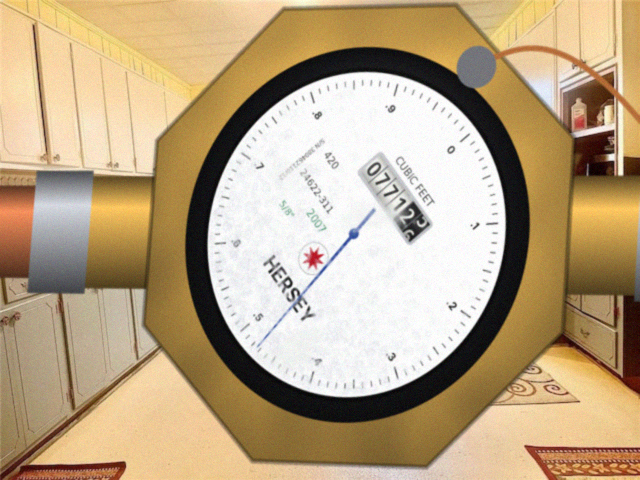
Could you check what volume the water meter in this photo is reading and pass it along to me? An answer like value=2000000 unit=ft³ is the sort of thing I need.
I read value=77125.47 unit=ft³
